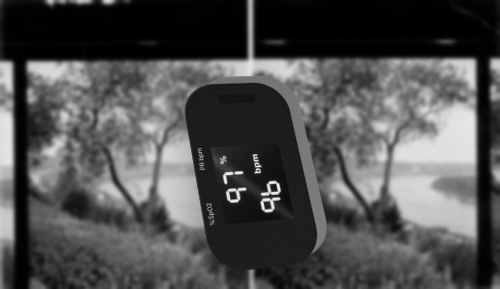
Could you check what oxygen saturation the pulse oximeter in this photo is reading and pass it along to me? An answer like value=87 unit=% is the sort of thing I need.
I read value=97 unit=%
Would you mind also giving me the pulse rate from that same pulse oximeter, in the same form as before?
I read value=96 unit=bpm
